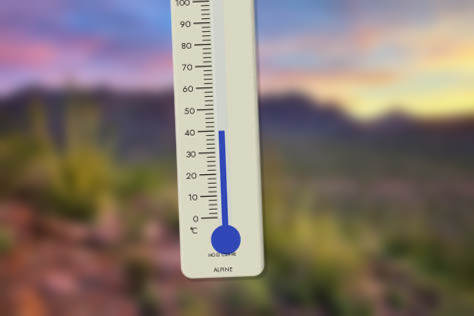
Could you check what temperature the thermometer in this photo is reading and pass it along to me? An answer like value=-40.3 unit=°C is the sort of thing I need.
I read value=40 unit=°C
